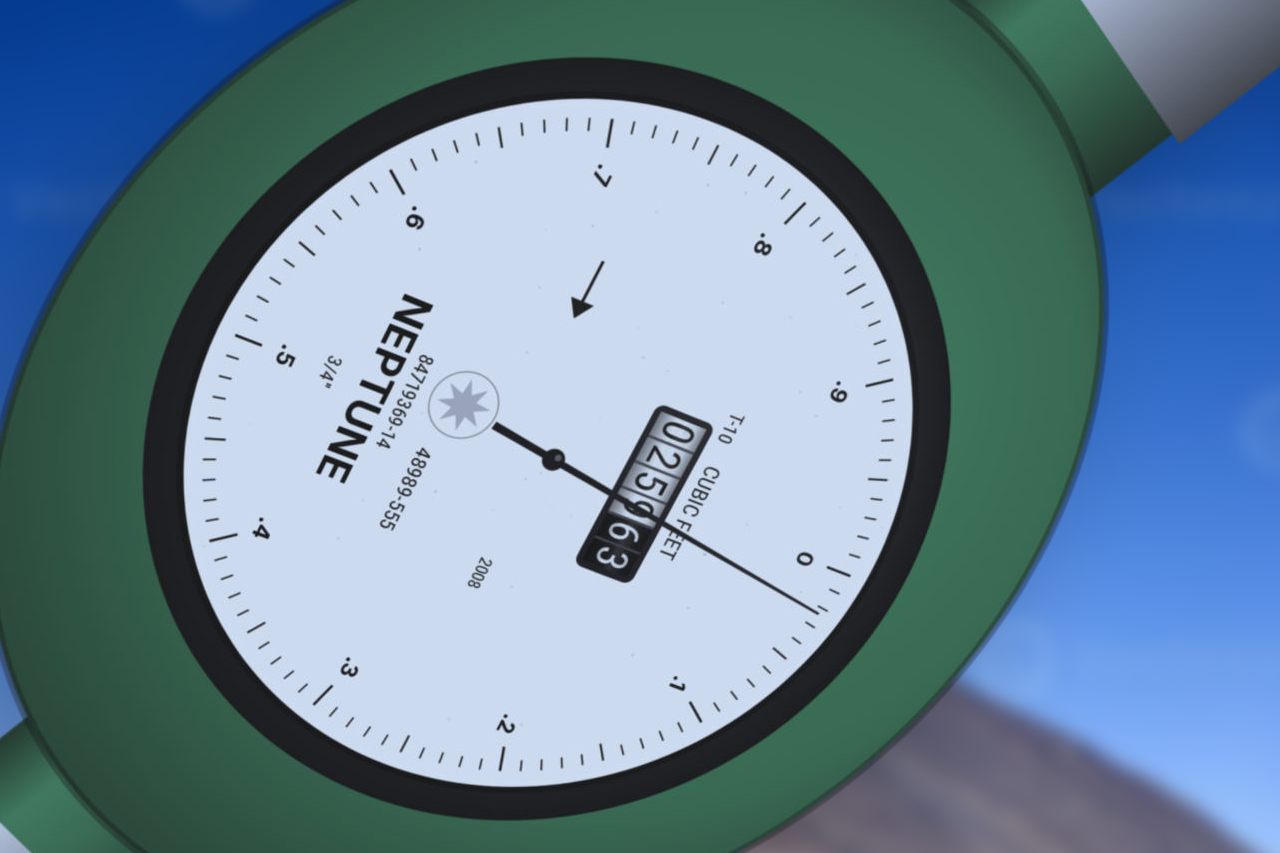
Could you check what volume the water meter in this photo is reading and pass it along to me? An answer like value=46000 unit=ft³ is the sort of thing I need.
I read value=25963.02 unit=ft³
